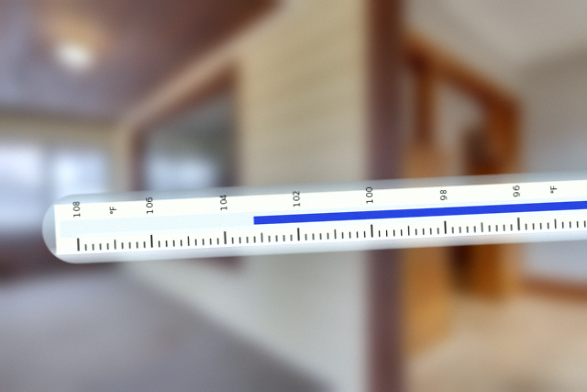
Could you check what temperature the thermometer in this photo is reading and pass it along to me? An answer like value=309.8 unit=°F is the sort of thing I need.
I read value=103.2 unit=°F
